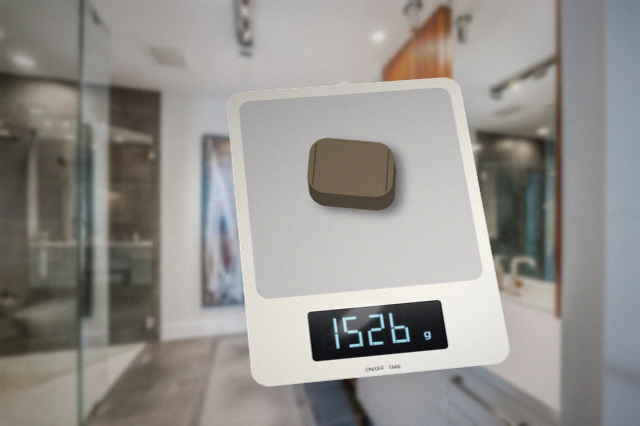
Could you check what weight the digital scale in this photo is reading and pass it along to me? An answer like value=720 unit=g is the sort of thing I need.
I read value=1526 unit=g
